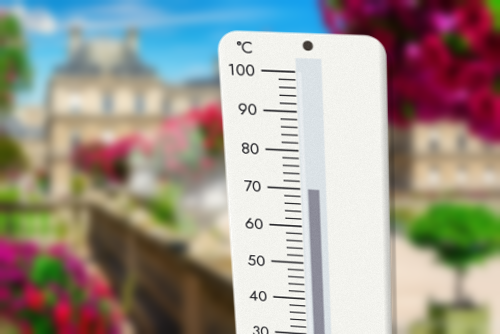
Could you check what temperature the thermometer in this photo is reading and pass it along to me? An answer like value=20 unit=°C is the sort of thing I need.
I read value=70 unit=°C
